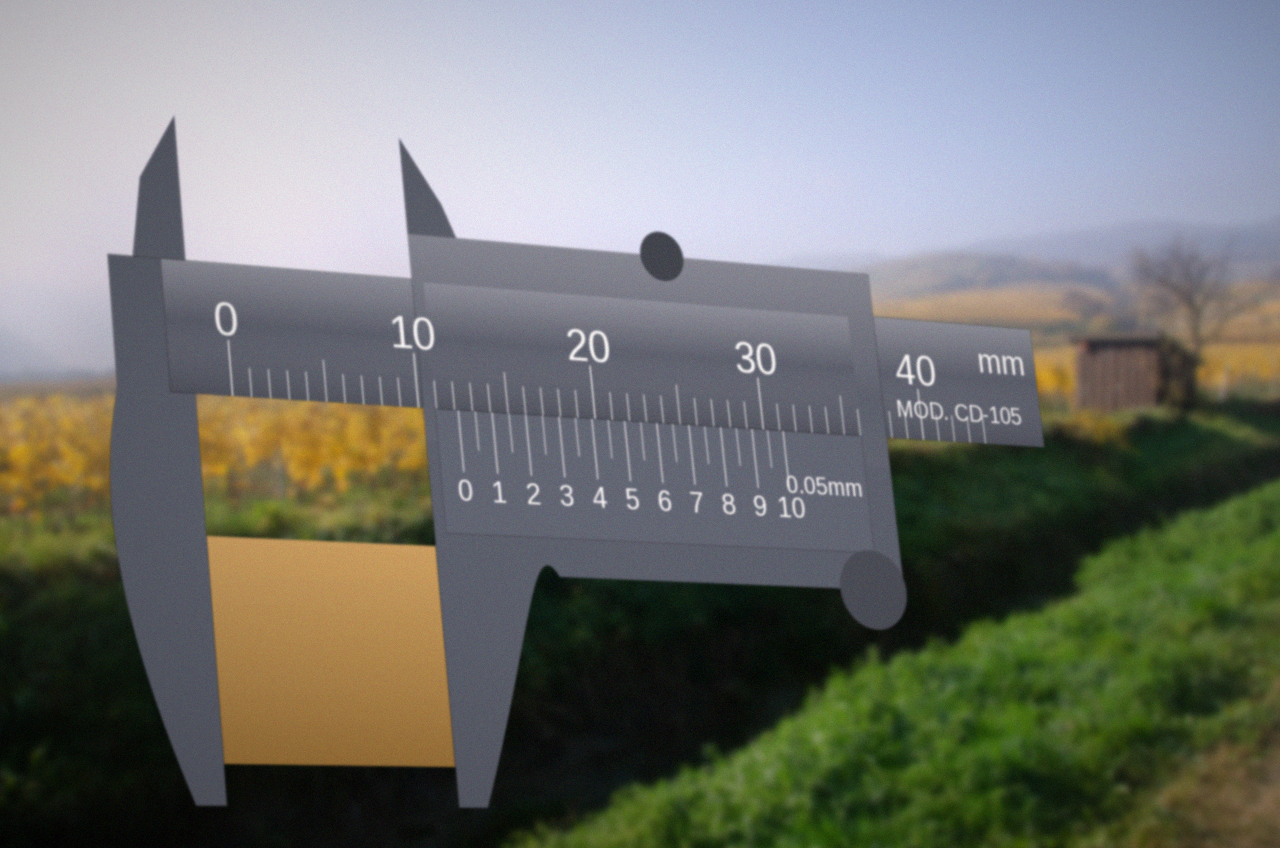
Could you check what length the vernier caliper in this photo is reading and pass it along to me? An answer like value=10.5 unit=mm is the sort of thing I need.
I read value=12.2 unit=mm
